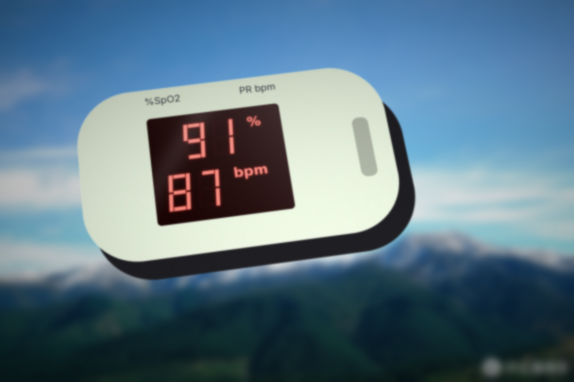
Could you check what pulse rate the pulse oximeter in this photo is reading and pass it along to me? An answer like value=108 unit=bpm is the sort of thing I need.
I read value=87 unit=bpm
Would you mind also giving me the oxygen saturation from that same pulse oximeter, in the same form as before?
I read value=91 unit=%
